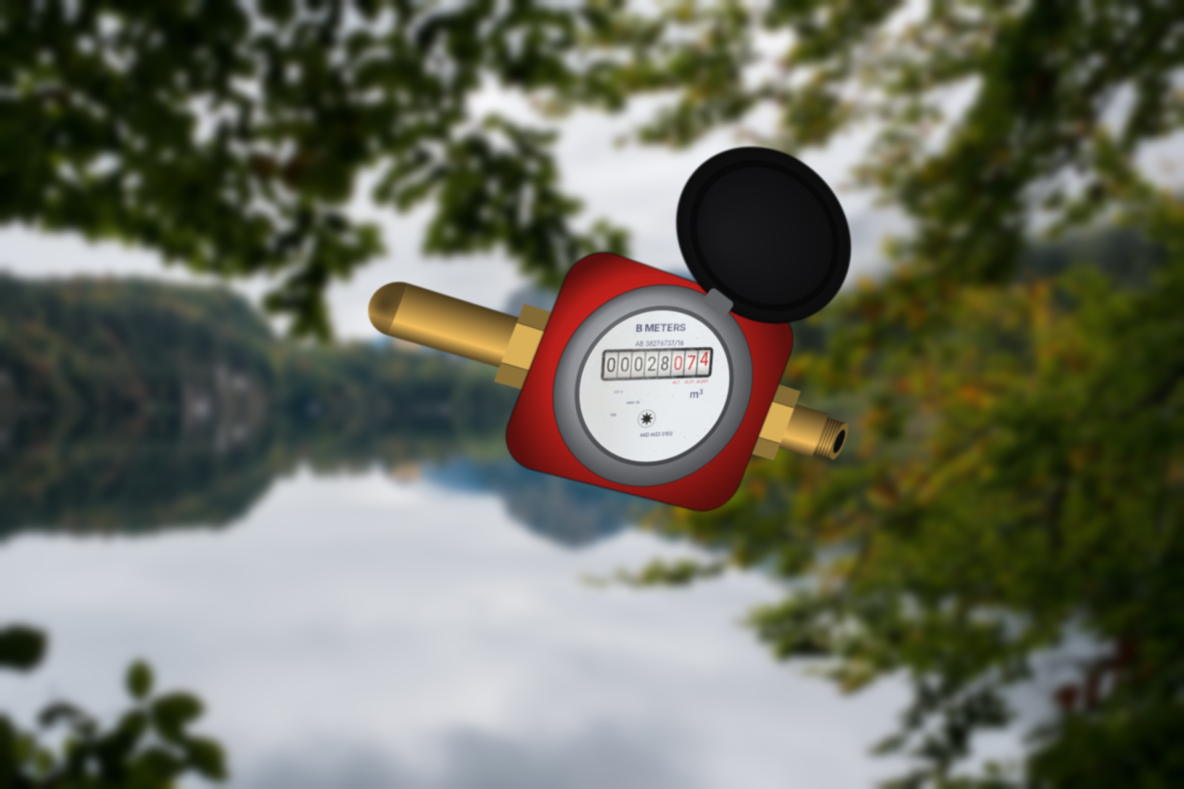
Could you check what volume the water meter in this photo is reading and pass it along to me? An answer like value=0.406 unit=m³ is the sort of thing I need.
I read value=28.074 unit=m³
